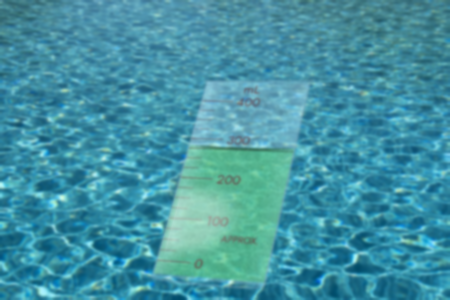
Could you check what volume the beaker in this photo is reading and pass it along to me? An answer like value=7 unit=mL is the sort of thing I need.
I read value=275 unit=mL
